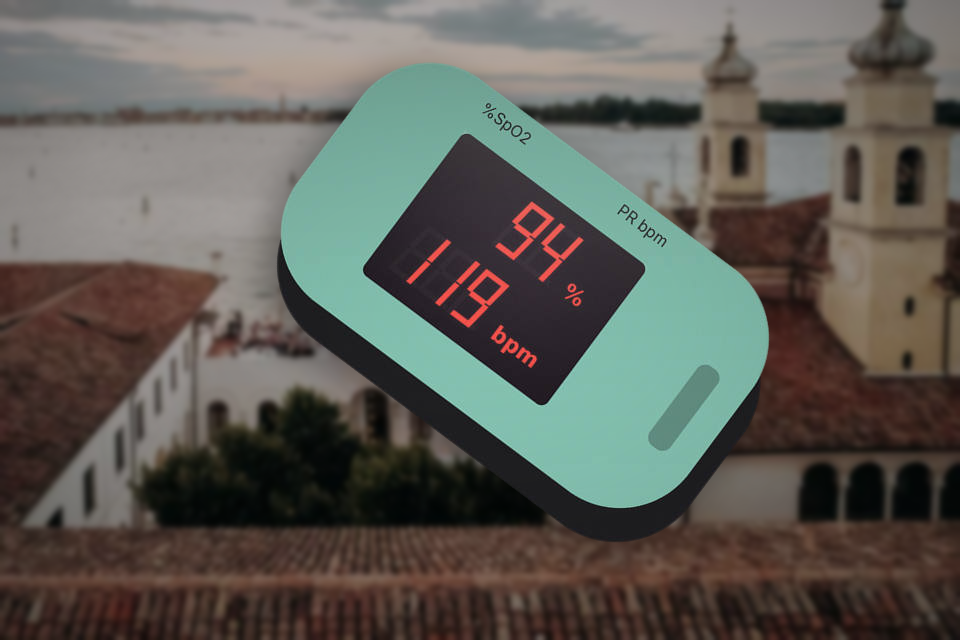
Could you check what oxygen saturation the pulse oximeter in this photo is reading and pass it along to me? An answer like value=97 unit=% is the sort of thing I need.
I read value=94 unit=%
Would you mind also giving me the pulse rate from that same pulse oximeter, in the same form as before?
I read value=119 unit=bpm
